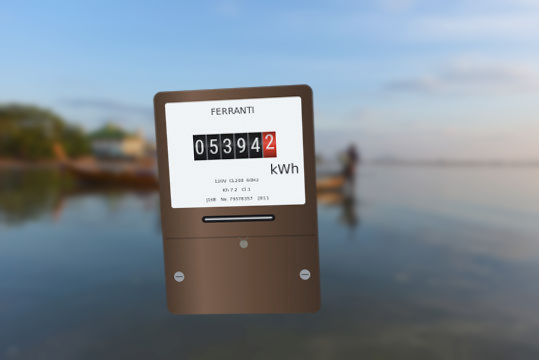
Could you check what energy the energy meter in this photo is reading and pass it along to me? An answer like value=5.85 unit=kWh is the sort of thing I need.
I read value=5394.2 unit=kWh
